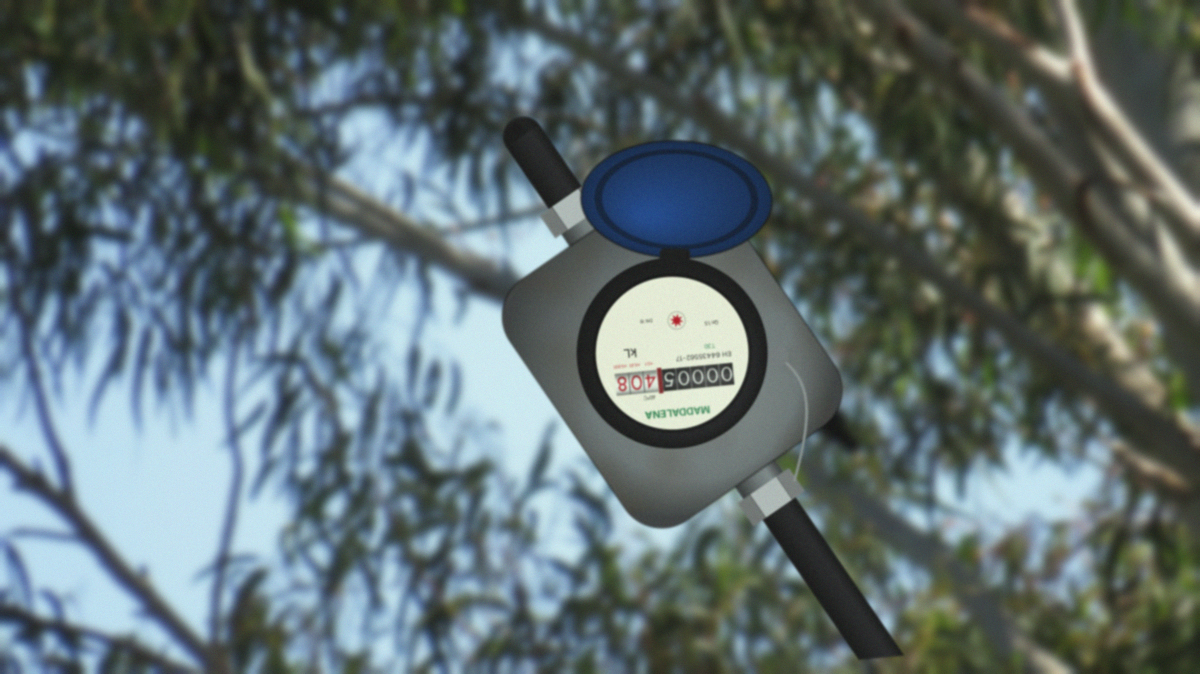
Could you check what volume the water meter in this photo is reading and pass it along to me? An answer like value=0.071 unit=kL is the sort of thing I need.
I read value=5.408 unit=kL
